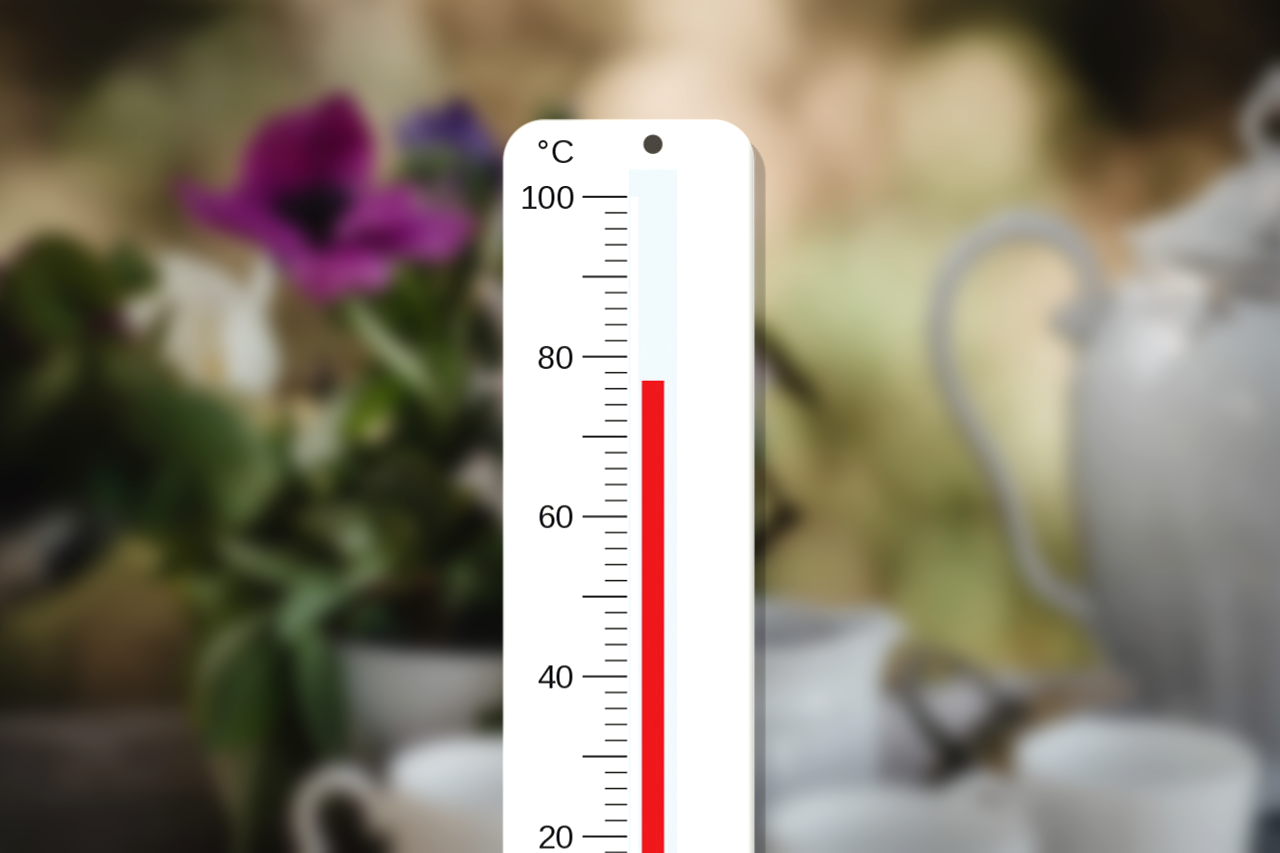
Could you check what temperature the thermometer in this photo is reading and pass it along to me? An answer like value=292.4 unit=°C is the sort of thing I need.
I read value=77 unit=°C
